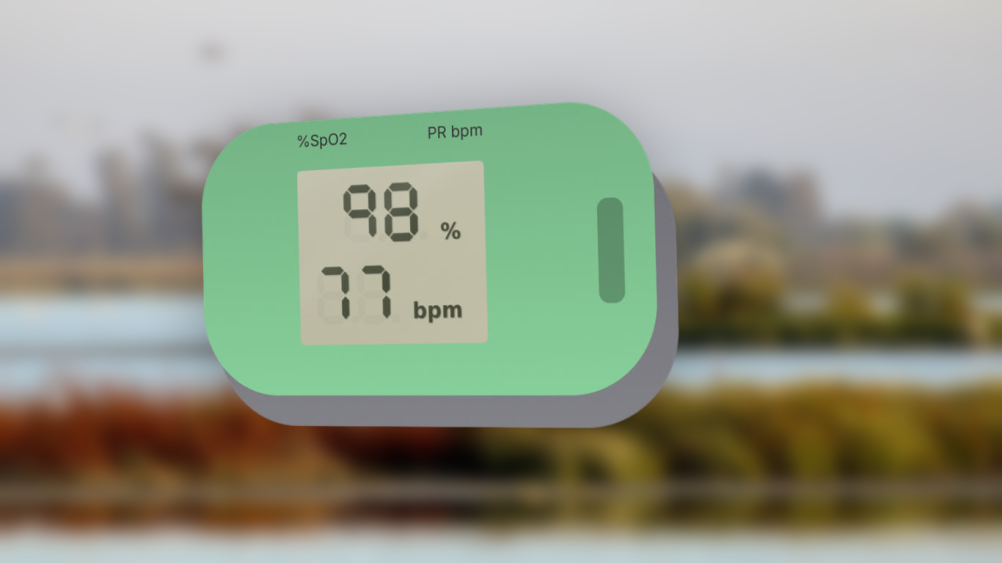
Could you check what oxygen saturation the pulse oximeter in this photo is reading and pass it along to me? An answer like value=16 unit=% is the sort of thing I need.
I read value=98 unit=%
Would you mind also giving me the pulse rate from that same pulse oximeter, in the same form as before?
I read value=77 unit=bpm
